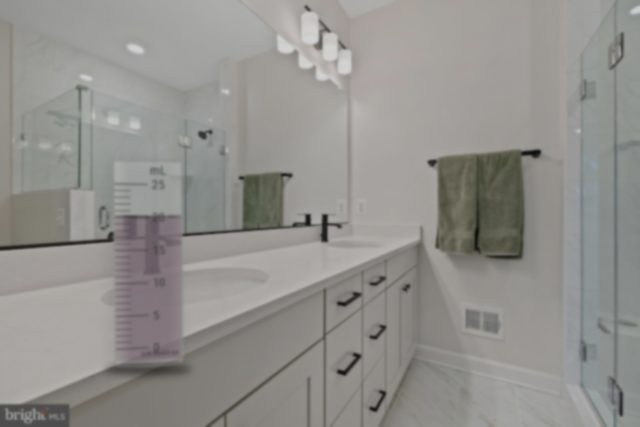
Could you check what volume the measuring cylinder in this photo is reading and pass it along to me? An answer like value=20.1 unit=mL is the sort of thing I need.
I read value=20 unit=mL
